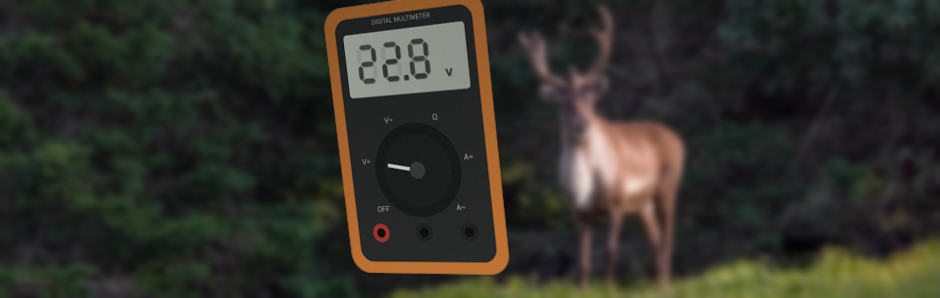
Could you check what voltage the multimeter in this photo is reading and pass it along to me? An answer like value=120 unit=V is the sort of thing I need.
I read value=22.8 unit=V
